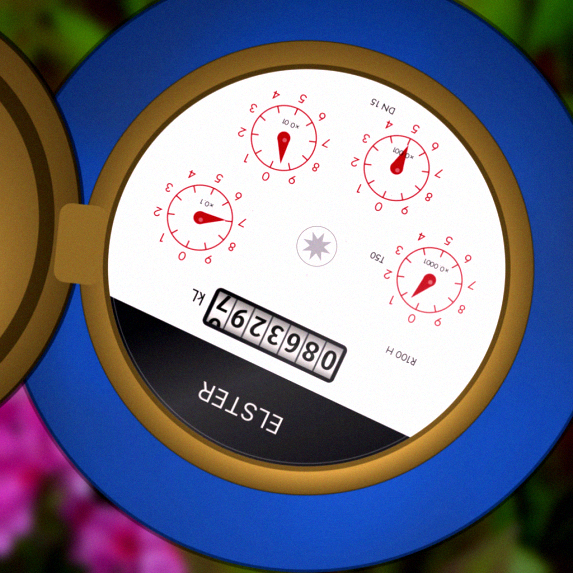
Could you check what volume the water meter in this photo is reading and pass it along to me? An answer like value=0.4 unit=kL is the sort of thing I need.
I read value=863296.6950 unit=kL
